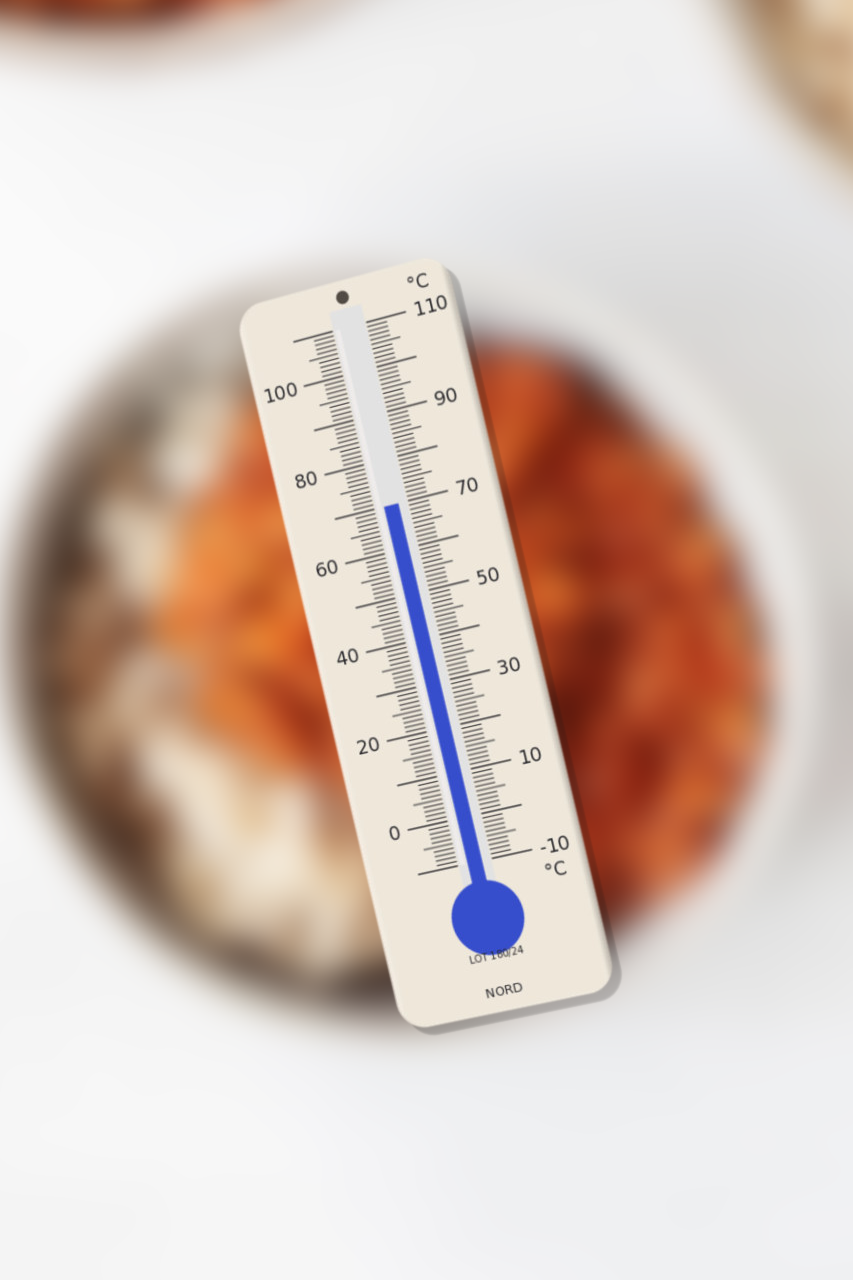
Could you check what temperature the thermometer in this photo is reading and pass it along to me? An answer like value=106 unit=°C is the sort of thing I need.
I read value=70 unit=°C
